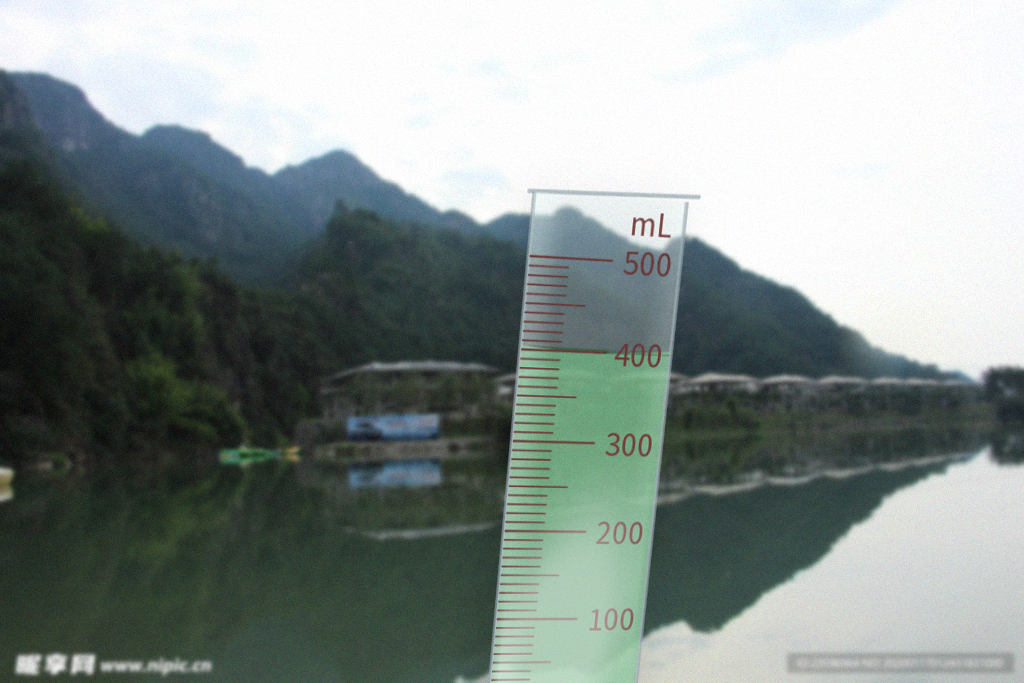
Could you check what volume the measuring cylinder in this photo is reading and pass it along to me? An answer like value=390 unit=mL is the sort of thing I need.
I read value=400 unit=mL
